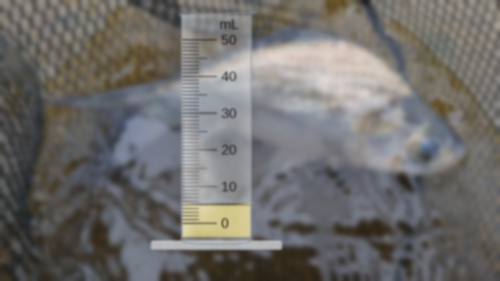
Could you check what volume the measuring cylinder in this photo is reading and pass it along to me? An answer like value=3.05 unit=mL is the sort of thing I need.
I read value=5 unit=mL
